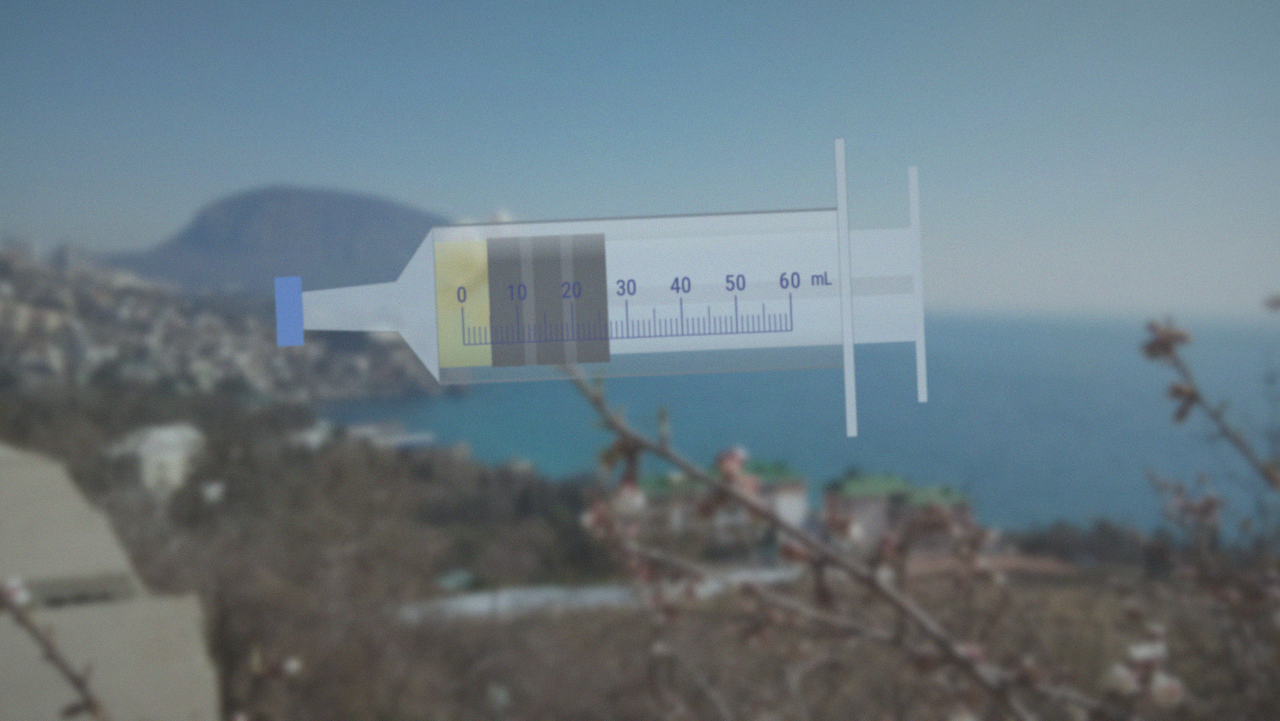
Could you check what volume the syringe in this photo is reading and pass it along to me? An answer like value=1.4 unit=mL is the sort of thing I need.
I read value=5 unit=mL
